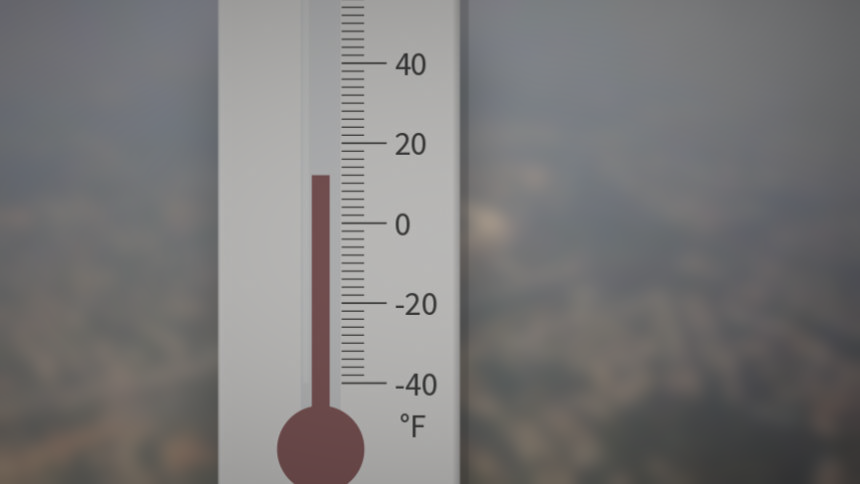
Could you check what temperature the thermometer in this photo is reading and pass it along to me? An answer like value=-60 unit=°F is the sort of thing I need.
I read value=12 unit=°F
